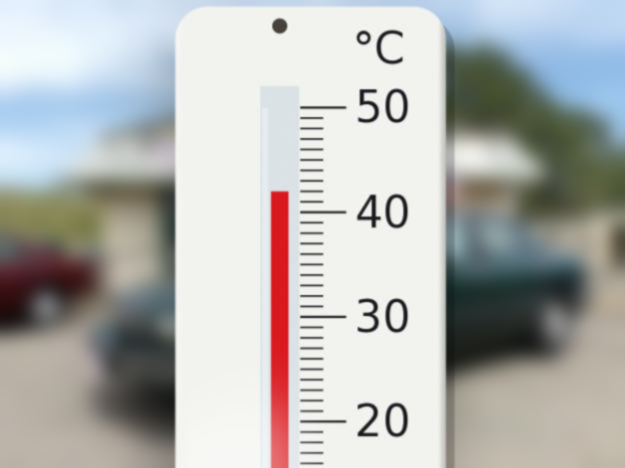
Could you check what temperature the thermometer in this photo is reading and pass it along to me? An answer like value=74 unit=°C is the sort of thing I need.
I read value=42 unit=°C
